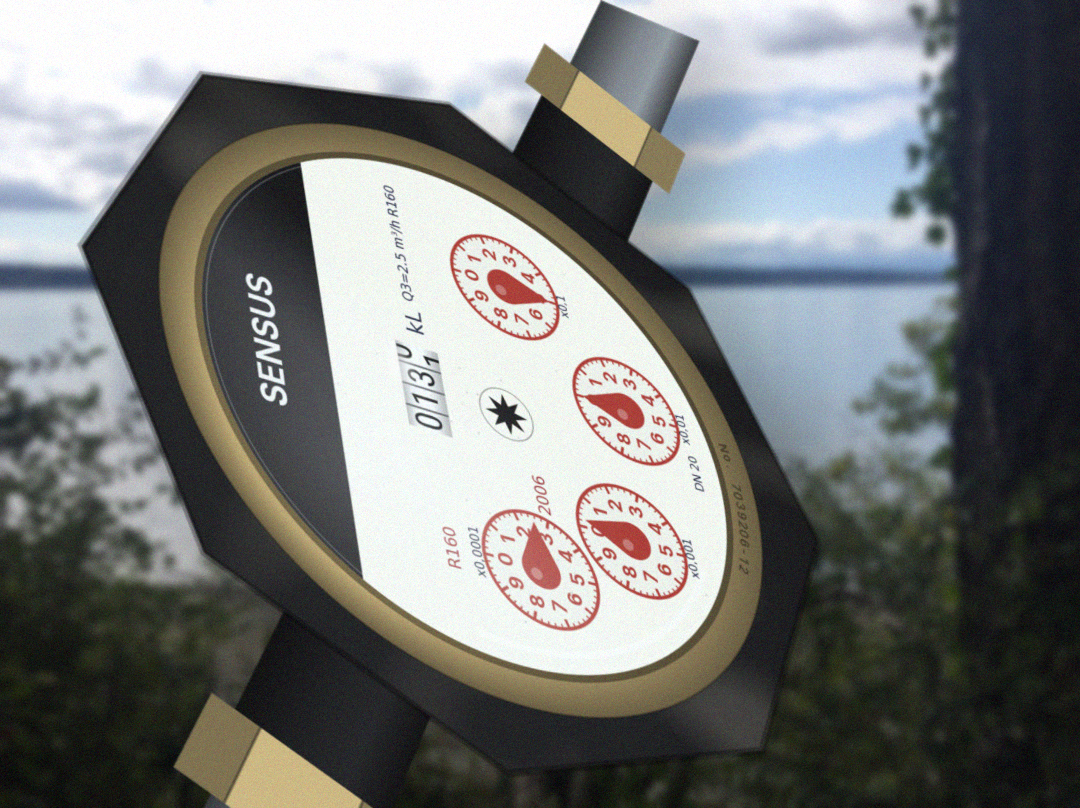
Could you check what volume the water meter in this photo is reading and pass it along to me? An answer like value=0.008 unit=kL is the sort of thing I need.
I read value=130.5002 unit=kL
